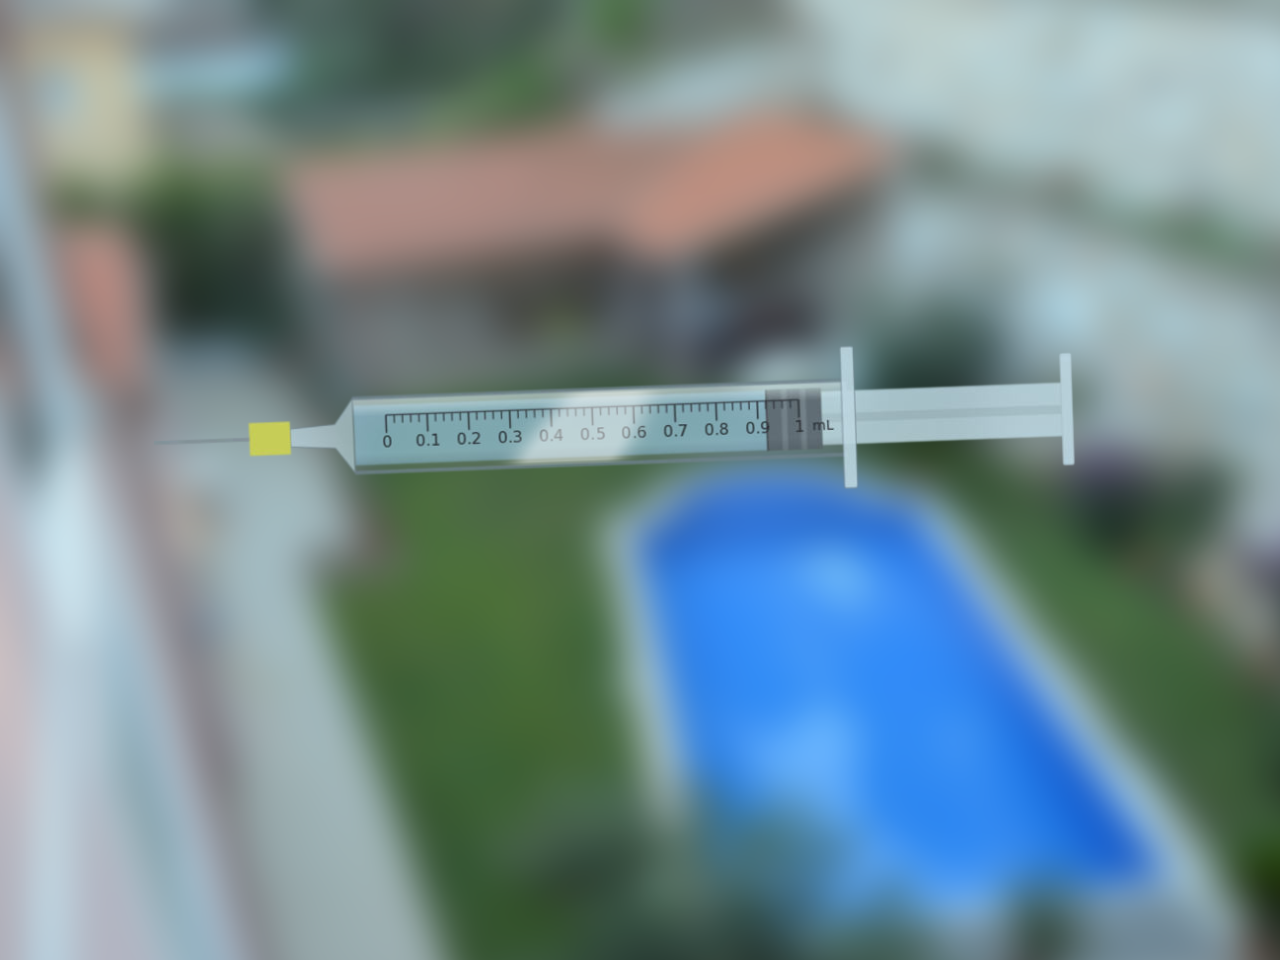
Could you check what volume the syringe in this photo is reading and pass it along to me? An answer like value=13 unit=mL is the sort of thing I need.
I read value=0.92 unit=mL
